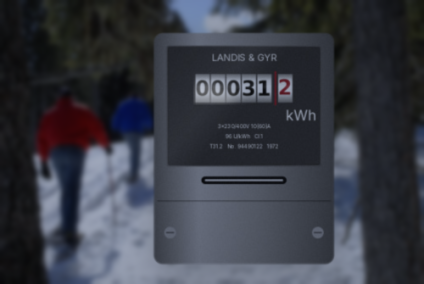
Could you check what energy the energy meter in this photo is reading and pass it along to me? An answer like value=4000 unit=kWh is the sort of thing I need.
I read value=31.2 unit=kWh
